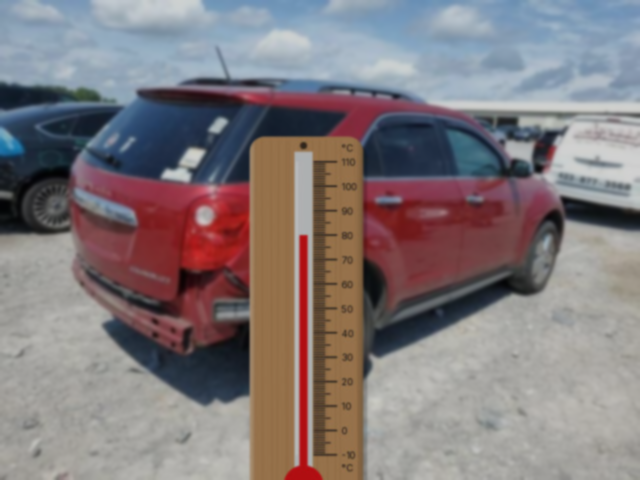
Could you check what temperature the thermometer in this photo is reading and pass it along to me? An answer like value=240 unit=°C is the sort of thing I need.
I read value=80 unit=°C
